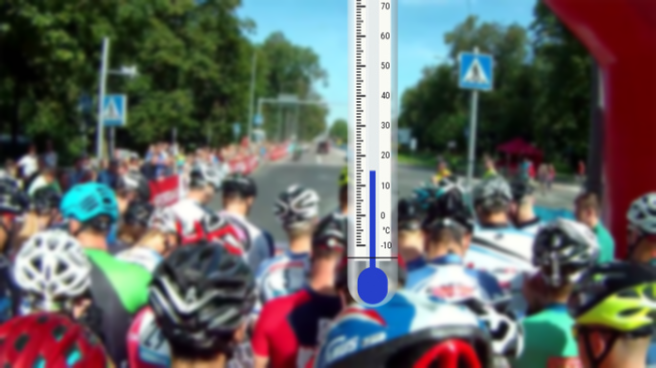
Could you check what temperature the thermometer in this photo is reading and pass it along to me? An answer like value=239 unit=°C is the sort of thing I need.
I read value=15 unit=°C
